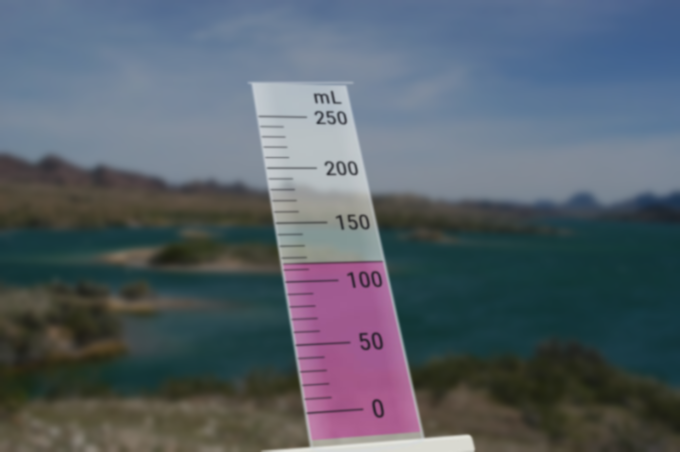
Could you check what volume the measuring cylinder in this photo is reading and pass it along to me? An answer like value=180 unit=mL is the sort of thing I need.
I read value=115 unit=mL
